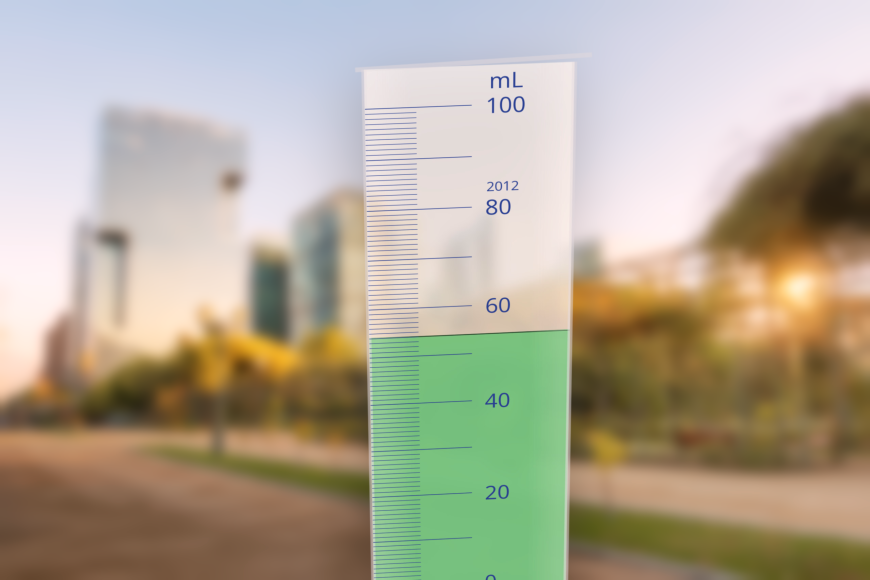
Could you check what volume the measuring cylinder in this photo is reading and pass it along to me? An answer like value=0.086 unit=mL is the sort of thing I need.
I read value=54 unit=mL
